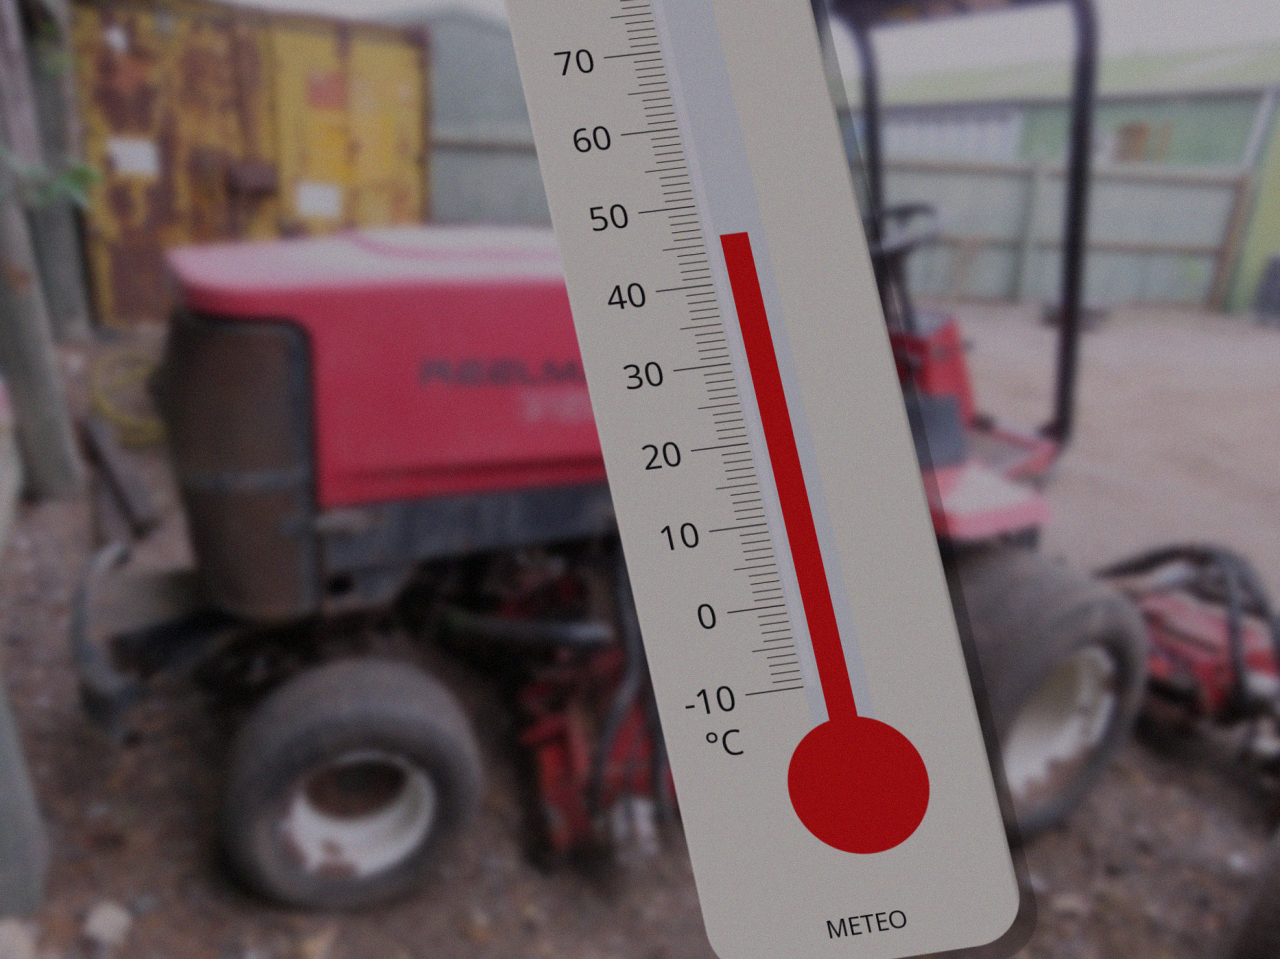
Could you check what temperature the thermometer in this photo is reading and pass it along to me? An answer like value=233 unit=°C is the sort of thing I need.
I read value=46 unit=°C
